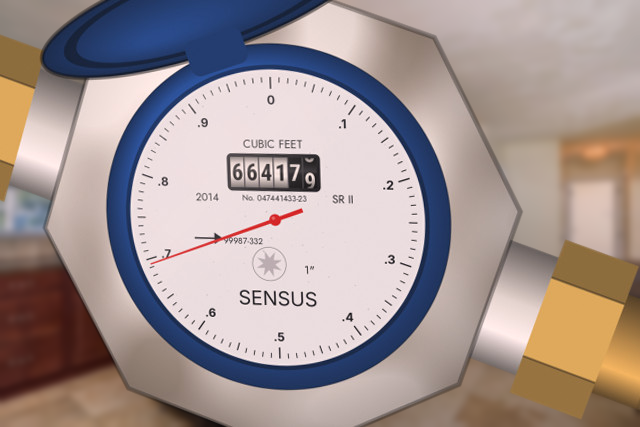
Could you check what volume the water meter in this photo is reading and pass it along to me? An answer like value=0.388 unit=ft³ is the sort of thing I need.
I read value=664178.69 unit=ft³
